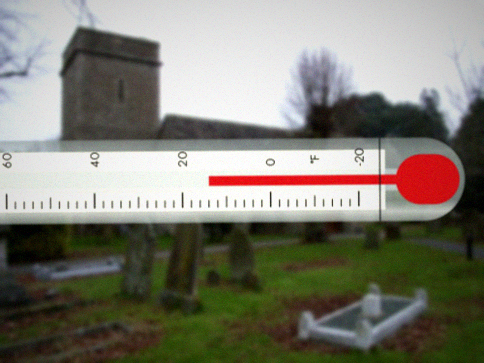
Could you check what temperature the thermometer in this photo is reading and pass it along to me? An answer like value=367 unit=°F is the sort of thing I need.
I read value=14 unit=°F
